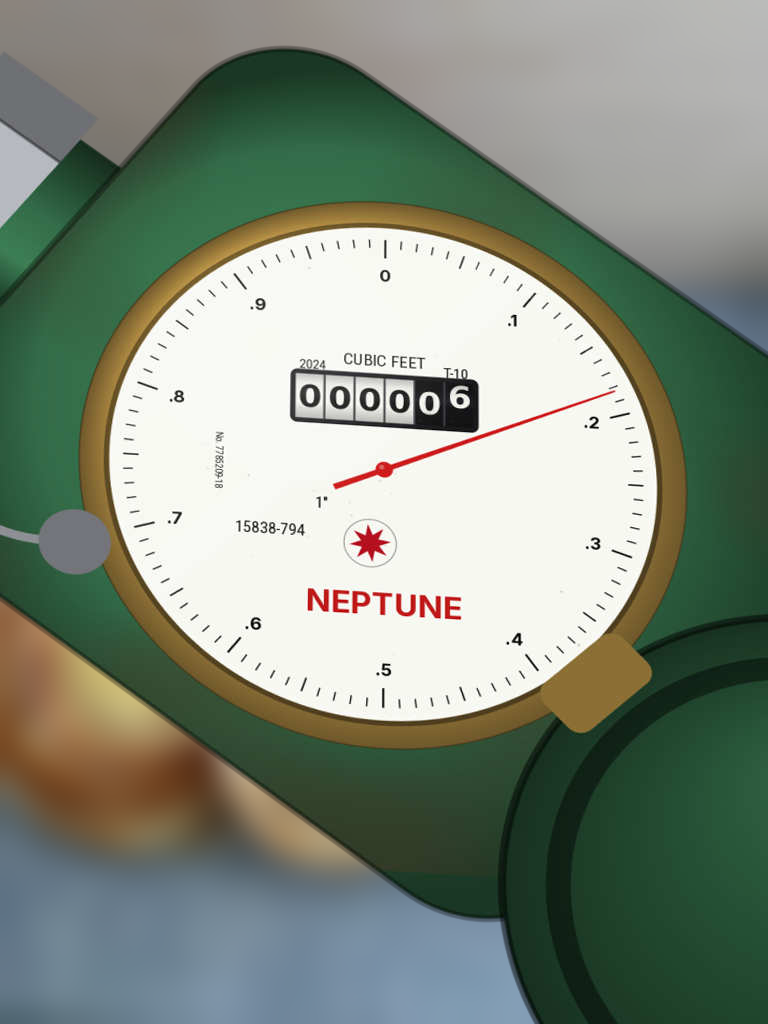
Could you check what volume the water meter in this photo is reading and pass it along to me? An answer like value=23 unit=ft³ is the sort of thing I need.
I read value=6.18 unit=ft³
